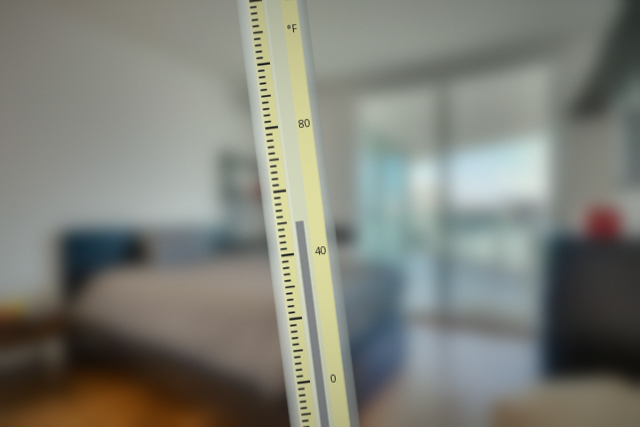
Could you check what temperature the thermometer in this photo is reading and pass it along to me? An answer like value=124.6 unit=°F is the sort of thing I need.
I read value=50 unit=°F
